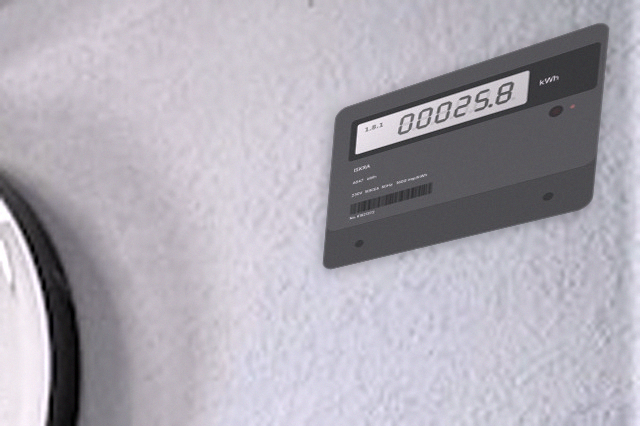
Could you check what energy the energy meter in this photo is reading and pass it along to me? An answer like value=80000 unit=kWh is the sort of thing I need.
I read value=25.8 unit=kWh
